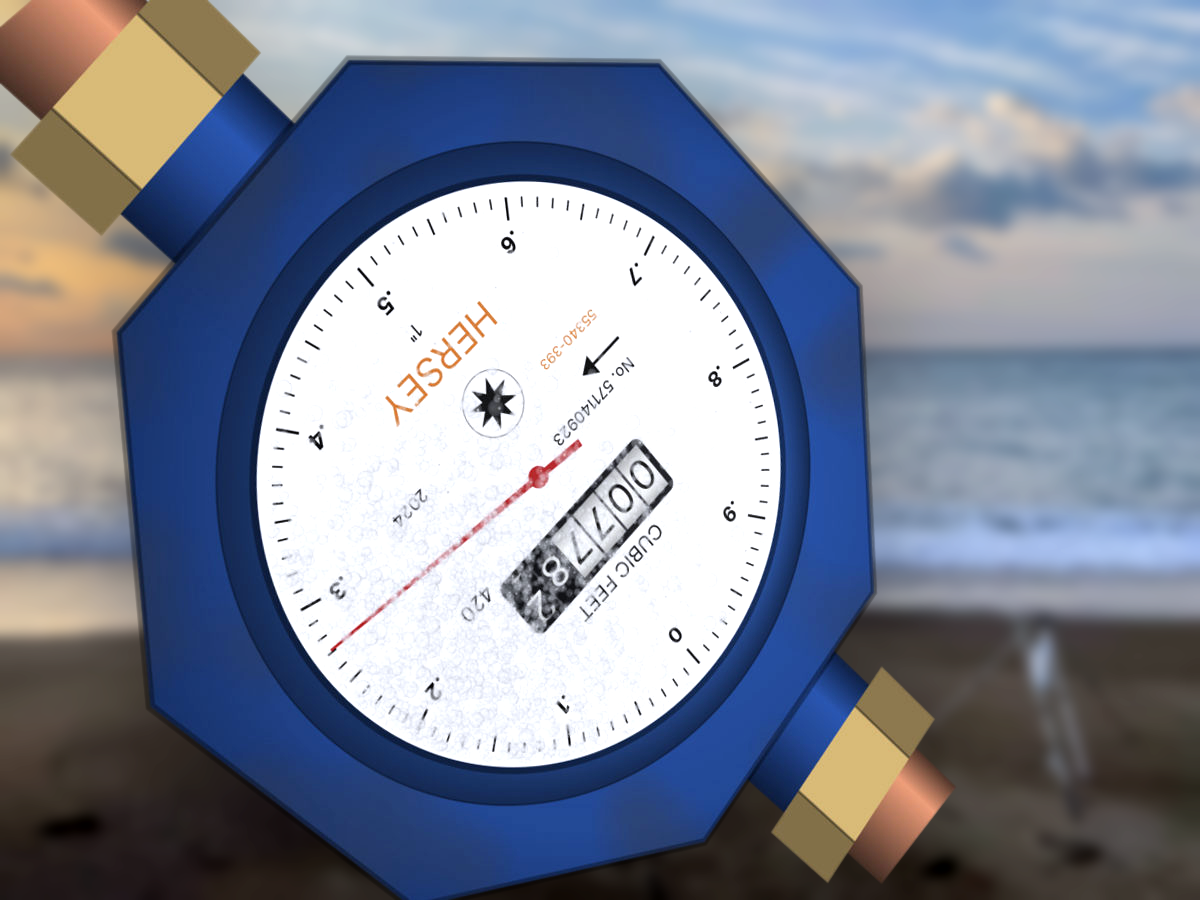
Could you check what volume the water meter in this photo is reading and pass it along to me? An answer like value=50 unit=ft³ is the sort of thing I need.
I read value=7782.27 unit=ft³
